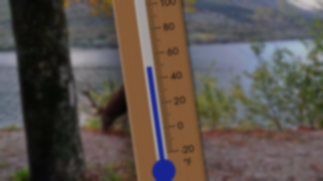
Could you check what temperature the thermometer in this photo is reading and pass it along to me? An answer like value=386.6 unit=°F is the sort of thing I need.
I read value=50 unit=°F
